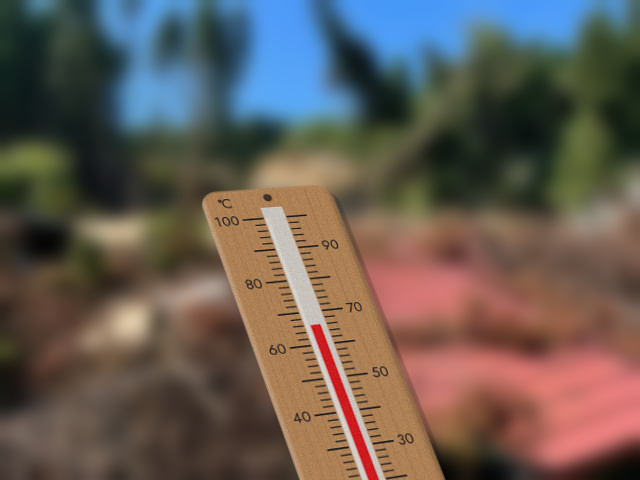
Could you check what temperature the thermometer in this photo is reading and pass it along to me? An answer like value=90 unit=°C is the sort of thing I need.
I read value=66 unit=°C
